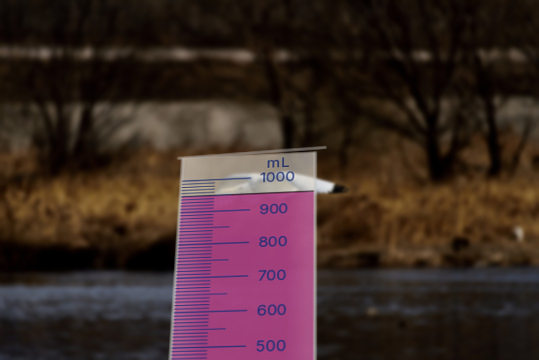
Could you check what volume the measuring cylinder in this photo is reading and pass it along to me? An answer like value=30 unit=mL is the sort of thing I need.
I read value=950 unit=mL
